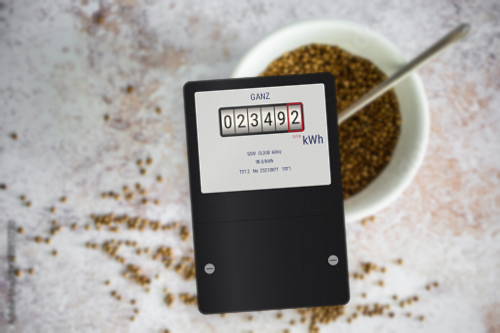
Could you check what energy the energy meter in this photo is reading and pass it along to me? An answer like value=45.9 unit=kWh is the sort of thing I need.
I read value=2349.2 unit=kWh
